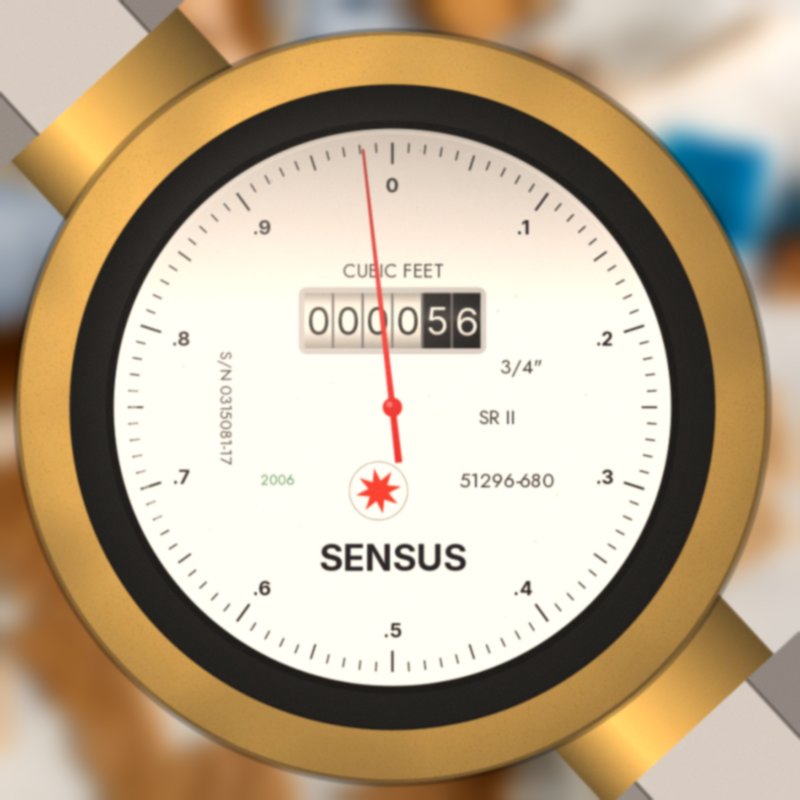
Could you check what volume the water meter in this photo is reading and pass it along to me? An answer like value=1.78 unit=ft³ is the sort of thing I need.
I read value=55.98 unit=ft³
